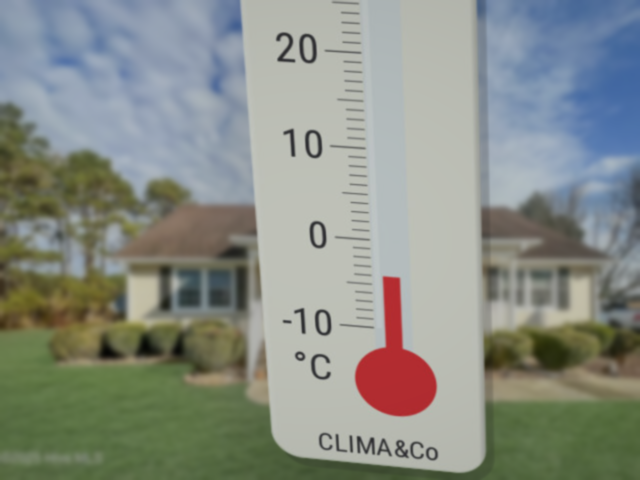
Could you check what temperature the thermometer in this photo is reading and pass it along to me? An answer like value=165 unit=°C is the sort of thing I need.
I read value=-4 unit=°C
